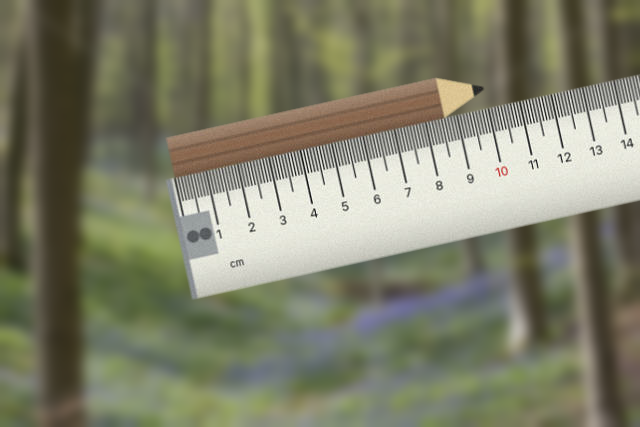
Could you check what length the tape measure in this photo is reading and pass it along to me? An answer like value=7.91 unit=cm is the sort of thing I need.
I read value=10 unit=cm
